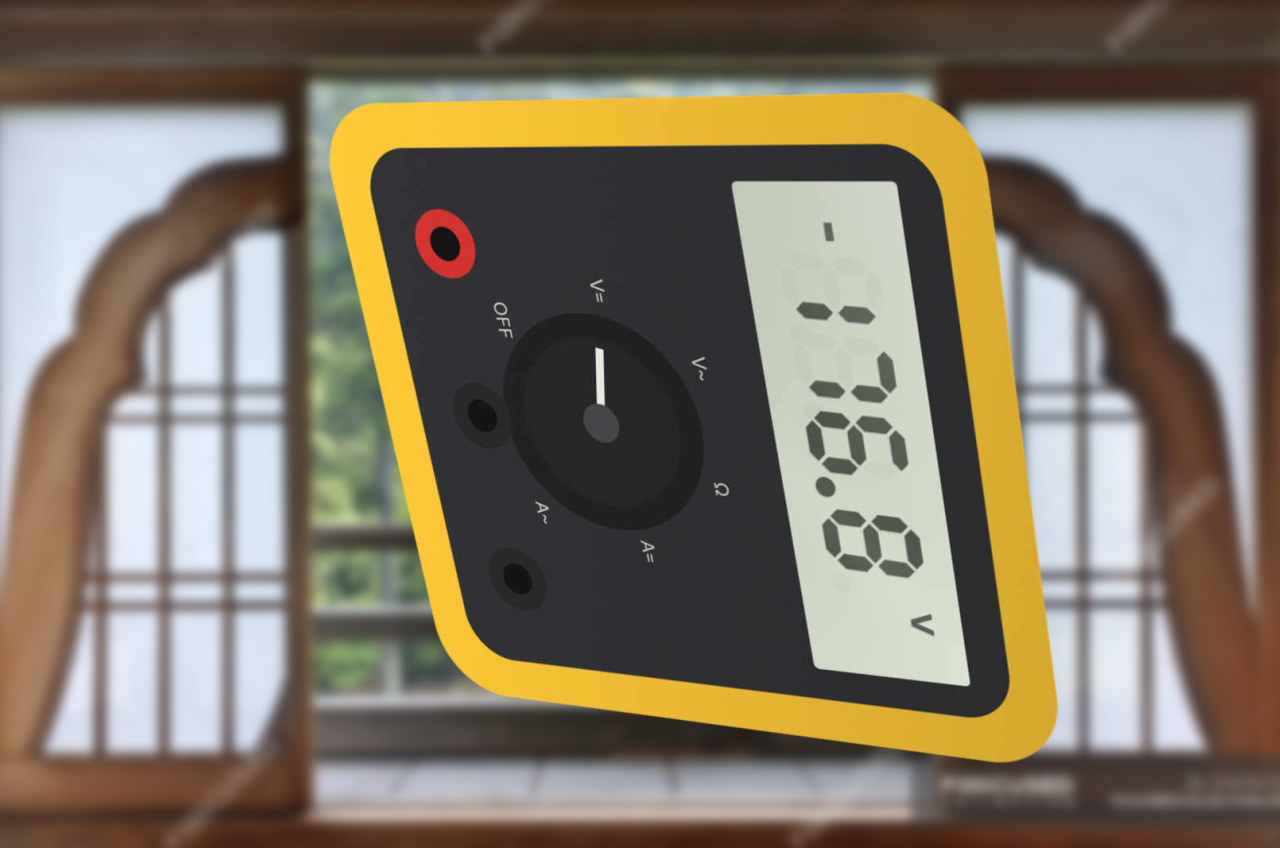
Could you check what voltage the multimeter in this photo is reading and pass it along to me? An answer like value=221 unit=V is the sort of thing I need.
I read value=-176.8 unit=V
